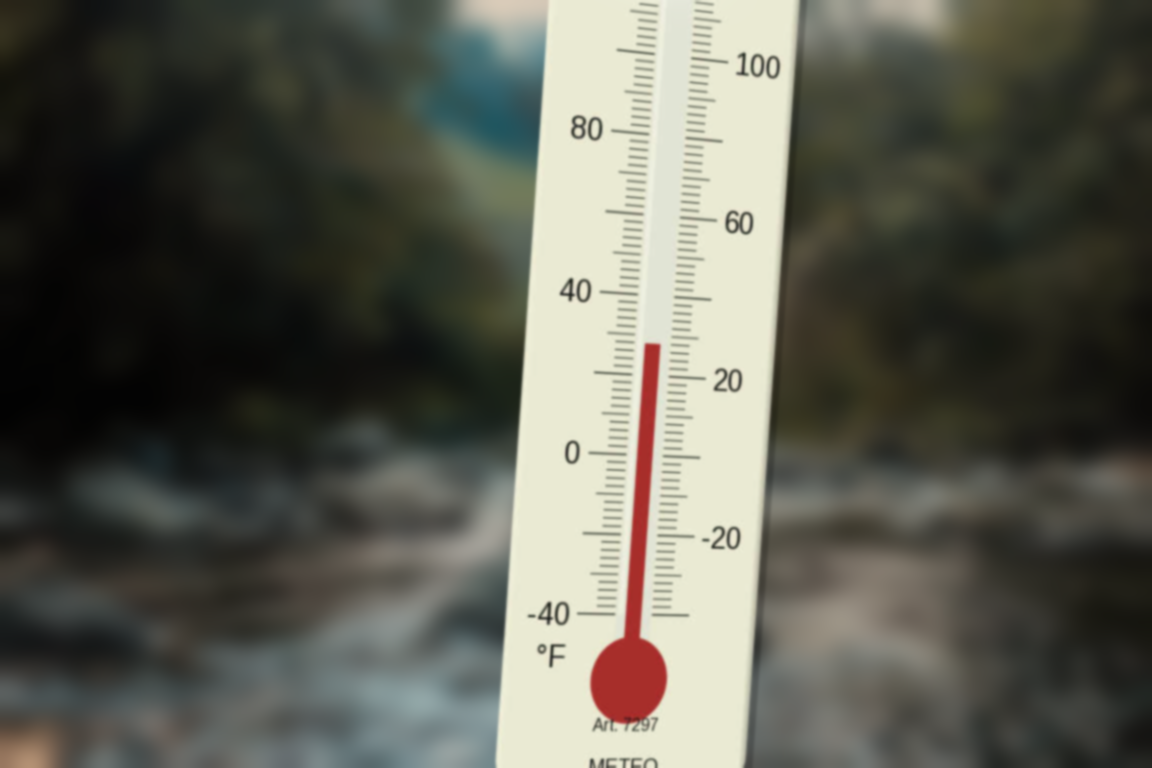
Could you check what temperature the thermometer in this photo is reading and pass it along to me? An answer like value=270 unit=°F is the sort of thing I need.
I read value=28 unit=°F
